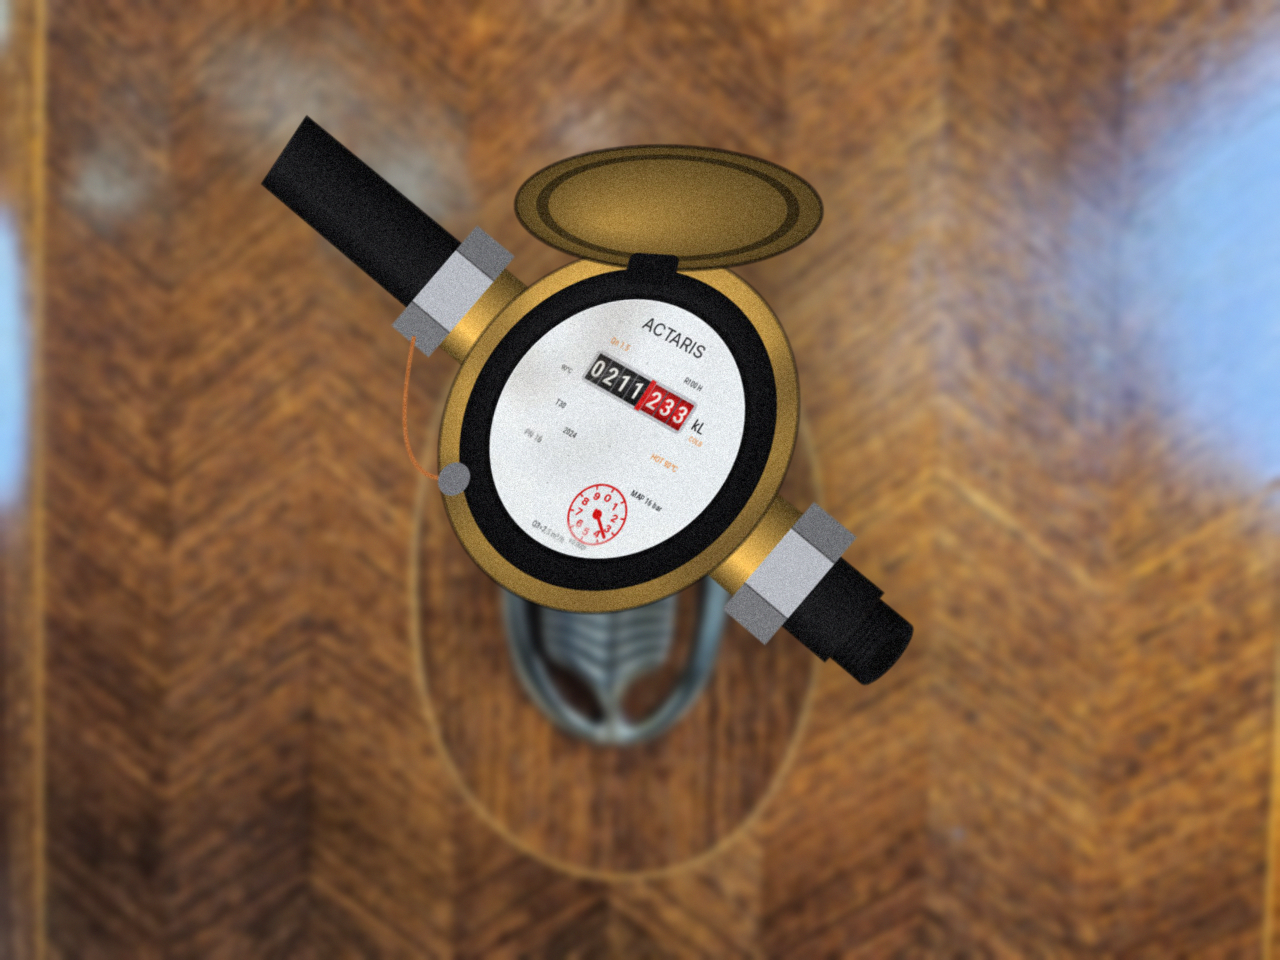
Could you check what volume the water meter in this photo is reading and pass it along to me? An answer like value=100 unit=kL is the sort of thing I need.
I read value=211.2333 unit=kL
